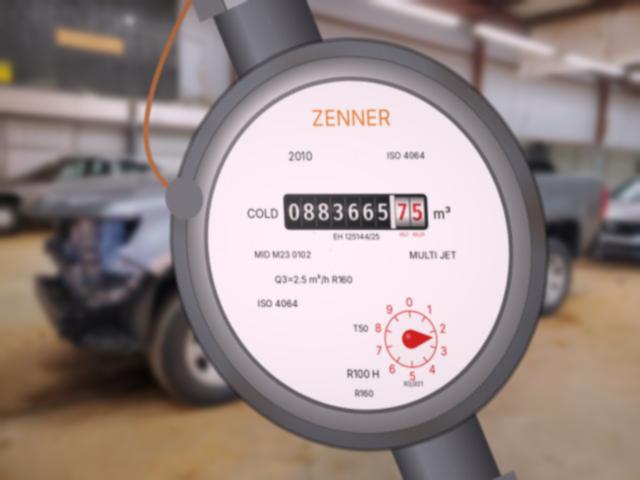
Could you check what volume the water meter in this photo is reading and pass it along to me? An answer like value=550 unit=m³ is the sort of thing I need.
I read value=883665.752 unit=m³
